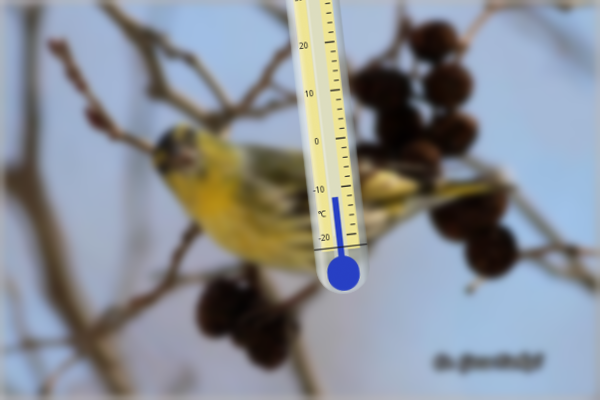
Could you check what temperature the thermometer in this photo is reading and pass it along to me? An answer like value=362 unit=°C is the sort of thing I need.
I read value=-12 unit=°C
